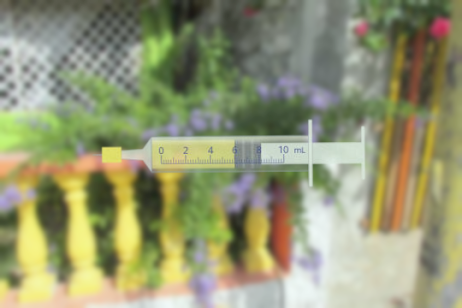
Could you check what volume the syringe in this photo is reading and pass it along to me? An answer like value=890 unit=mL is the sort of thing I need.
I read value=6 unit=mL
